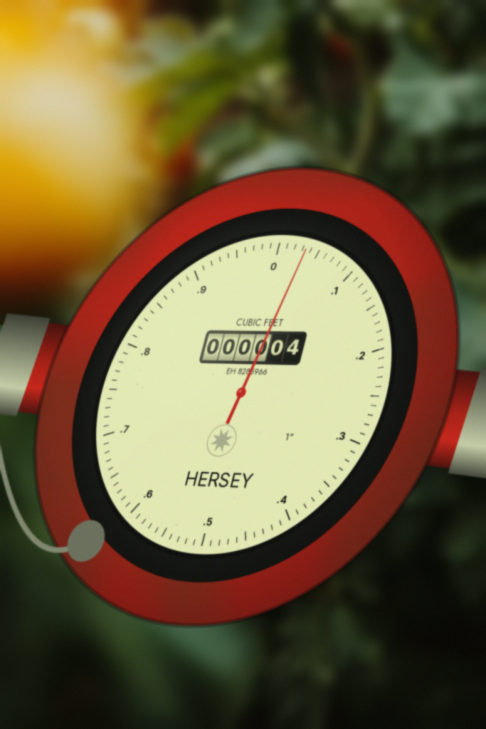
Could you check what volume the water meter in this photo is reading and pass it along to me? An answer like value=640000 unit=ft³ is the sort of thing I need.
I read value=4.03 unit=ft³
